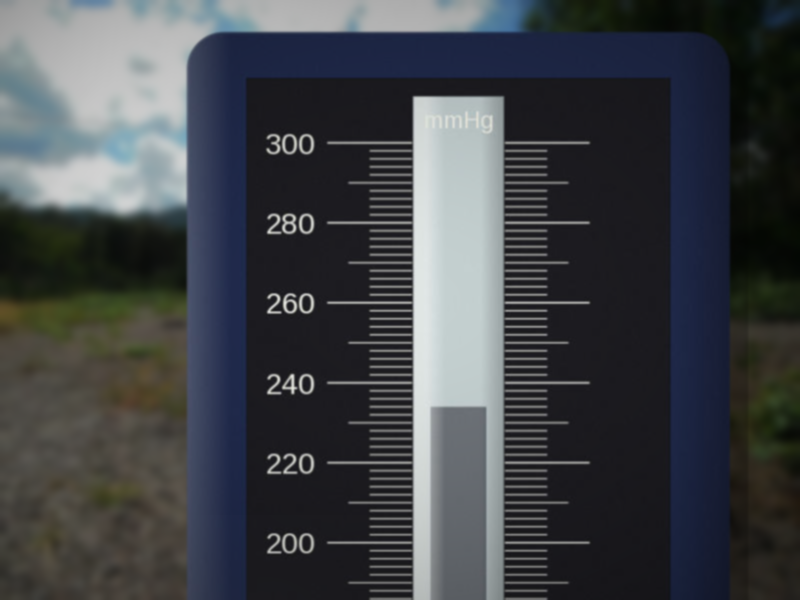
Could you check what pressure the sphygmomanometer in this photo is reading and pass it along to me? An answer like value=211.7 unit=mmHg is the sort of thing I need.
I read value=234 unit=mmHg
